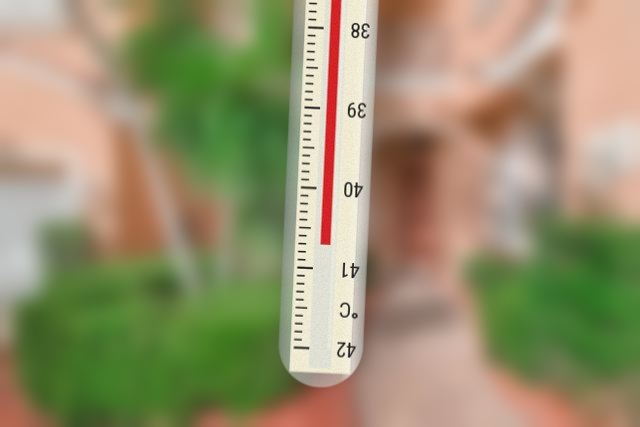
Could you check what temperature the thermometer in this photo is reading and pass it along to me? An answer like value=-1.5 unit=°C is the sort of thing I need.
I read value=40.7 unit=°C
